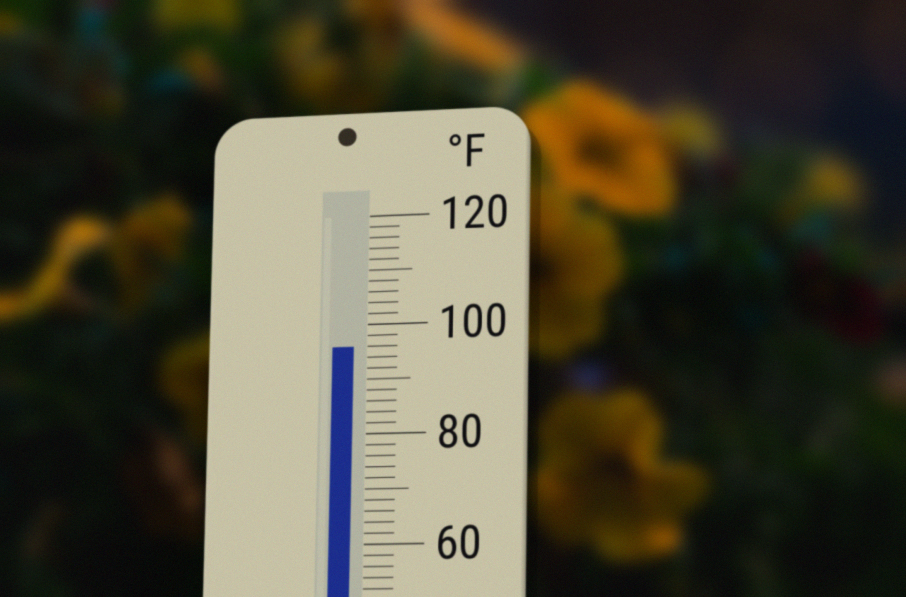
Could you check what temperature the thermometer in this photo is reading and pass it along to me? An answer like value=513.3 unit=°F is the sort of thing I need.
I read value=96 unit=°F
